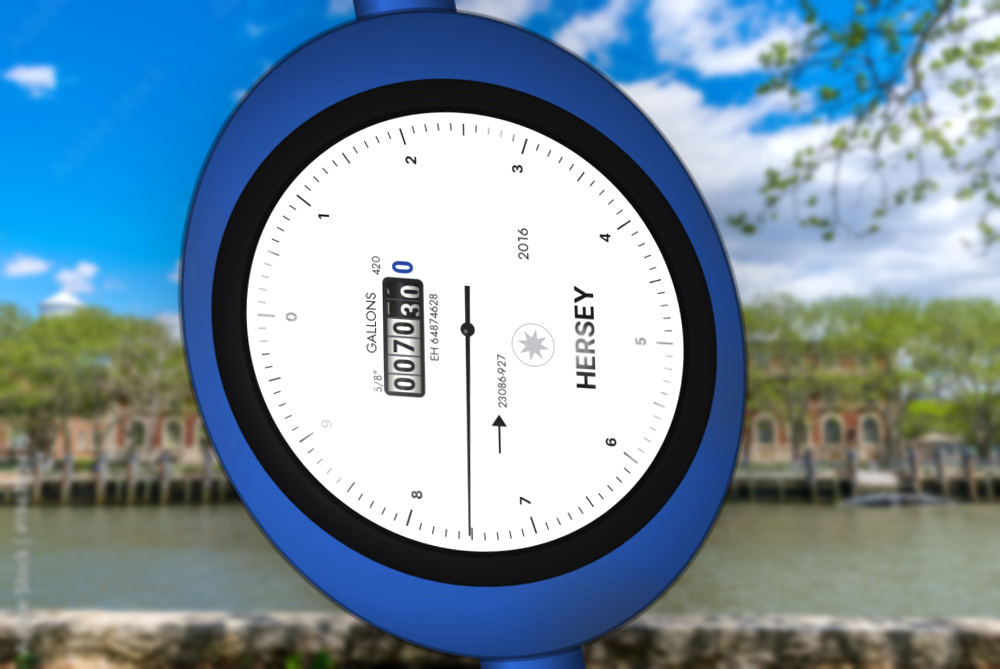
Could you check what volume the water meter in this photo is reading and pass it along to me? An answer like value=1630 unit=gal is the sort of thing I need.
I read value=70297.5 unit=gal
